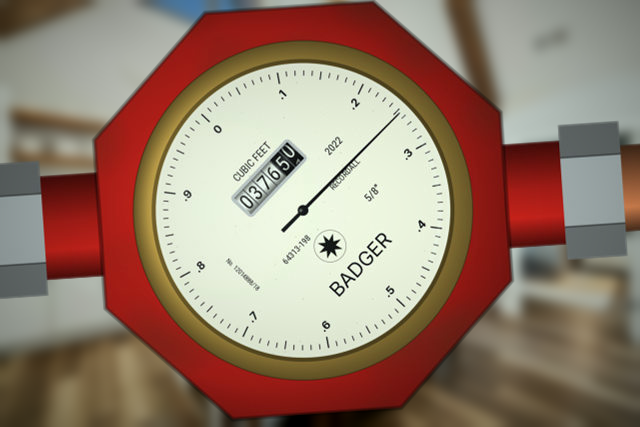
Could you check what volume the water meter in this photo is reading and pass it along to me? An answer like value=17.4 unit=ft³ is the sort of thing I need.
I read value=37650.25 unit=ft³
